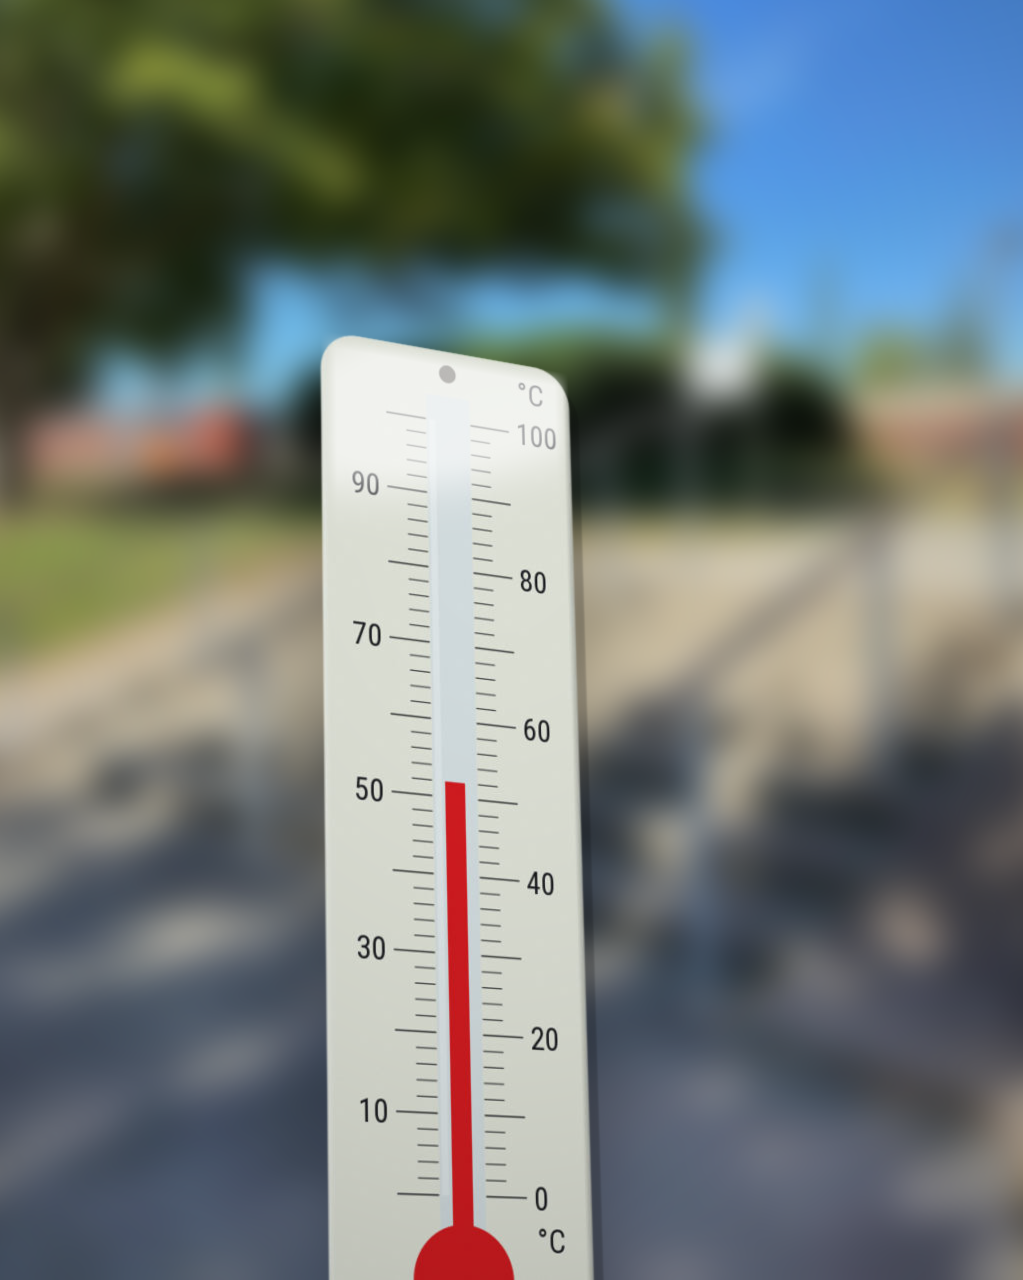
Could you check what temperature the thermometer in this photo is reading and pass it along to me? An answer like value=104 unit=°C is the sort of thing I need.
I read value=52 unit=°C
